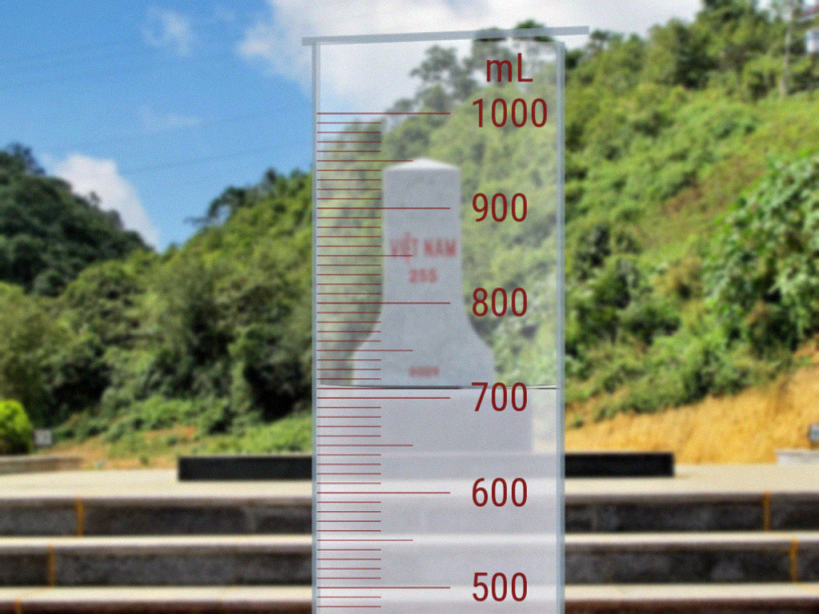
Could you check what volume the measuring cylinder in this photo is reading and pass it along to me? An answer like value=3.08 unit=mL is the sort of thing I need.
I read value=710 unit=mL
